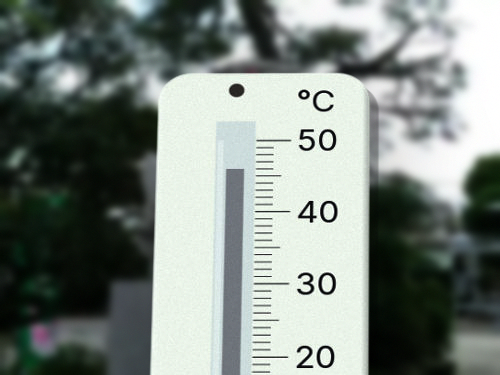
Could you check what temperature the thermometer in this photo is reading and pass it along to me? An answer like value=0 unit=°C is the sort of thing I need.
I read value=46 unit=°C
